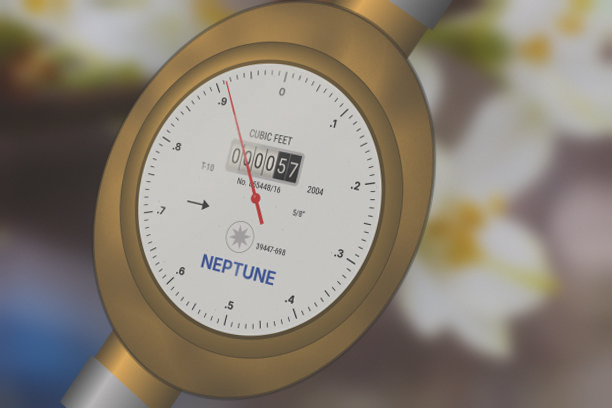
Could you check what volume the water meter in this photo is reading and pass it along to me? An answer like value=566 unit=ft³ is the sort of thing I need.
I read value=56.91 unit=ft³
